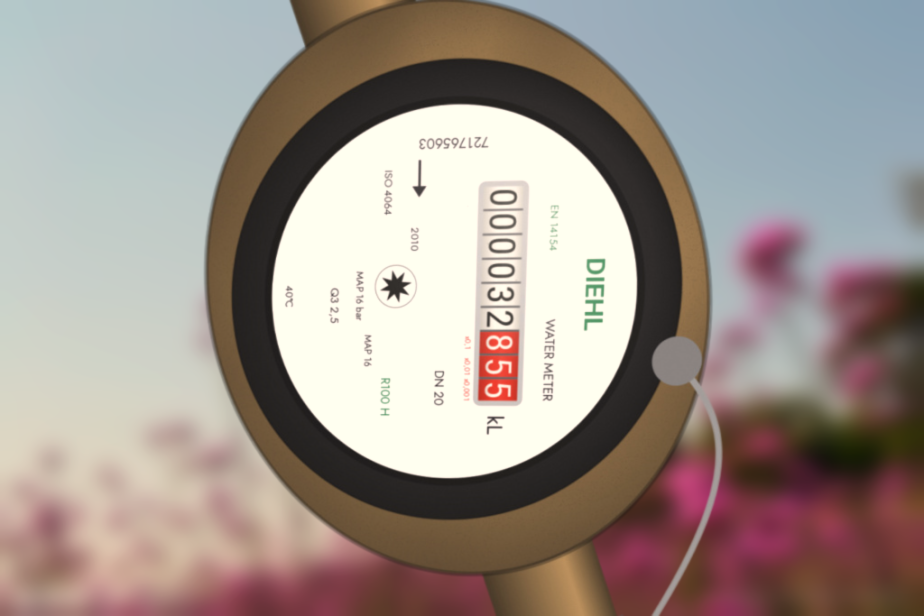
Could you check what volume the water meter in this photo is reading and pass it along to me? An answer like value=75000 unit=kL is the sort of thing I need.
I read value=32.855 unit=kL
